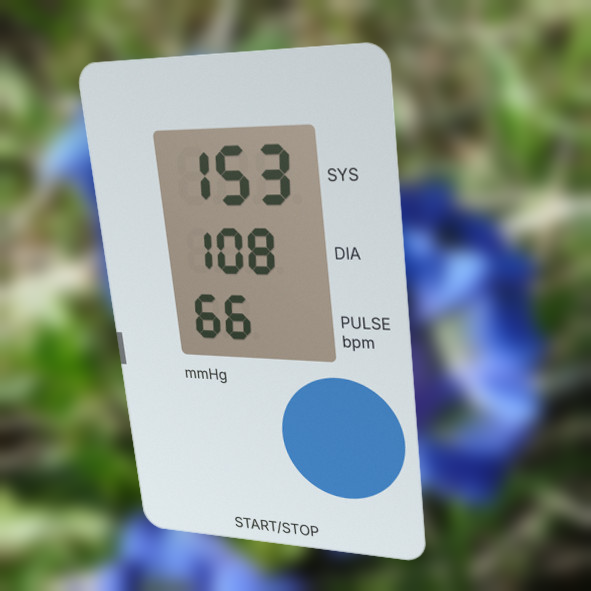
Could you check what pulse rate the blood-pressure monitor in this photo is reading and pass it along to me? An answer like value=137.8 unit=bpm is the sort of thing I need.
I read value=66 unit=bpm
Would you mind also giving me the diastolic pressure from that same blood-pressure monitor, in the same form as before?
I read value=108 unit=mmHg
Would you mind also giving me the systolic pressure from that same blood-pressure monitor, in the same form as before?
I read value=153 unit=mmHg
